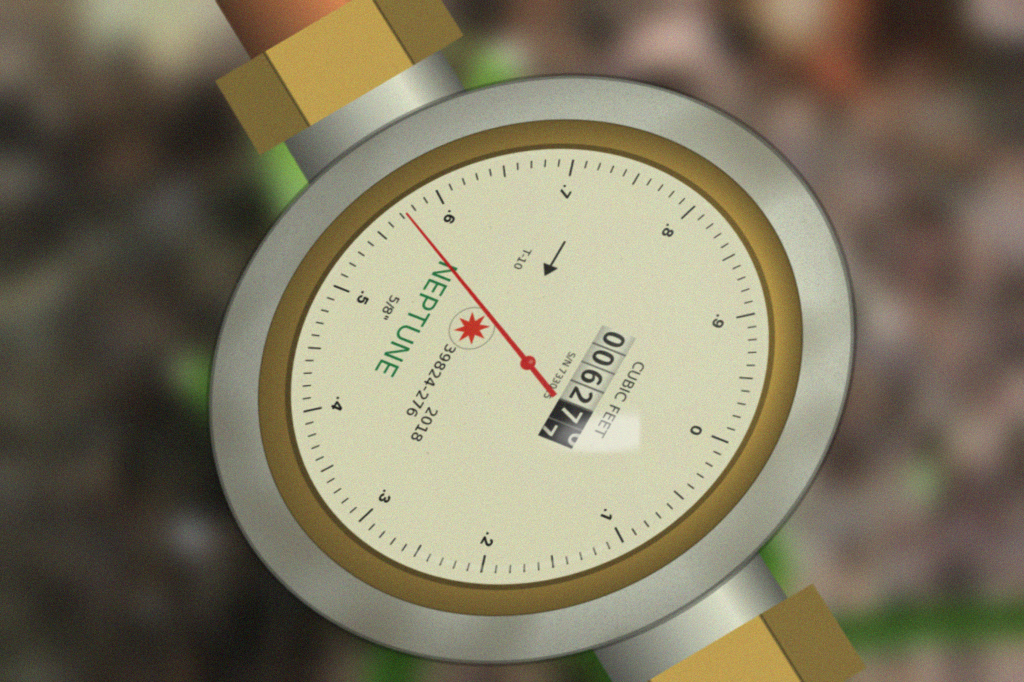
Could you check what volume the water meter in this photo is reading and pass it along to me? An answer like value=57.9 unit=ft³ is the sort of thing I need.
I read value=6276.57 unit=ft³
